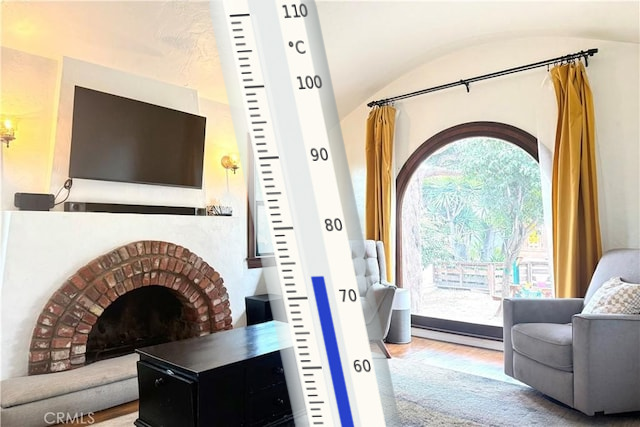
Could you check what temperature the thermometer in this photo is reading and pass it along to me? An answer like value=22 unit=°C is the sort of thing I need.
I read value=73 unit=°C
